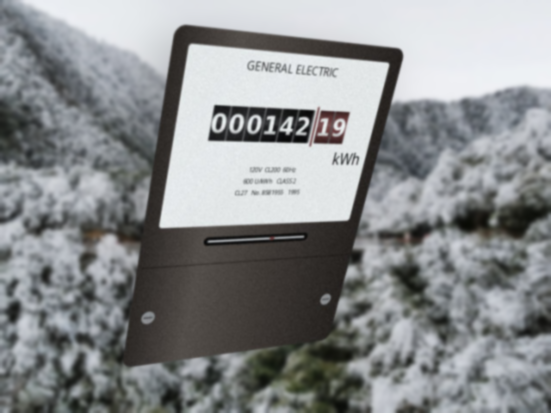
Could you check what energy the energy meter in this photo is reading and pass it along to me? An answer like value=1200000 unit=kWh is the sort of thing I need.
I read value=142.19 unit=kWh
